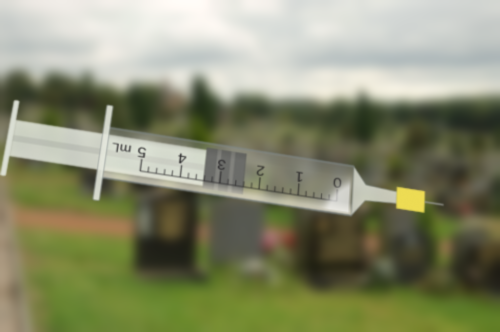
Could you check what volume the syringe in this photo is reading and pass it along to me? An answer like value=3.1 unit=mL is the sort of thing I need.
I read value=2.4 unit=mL
